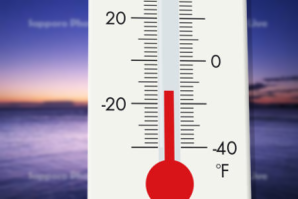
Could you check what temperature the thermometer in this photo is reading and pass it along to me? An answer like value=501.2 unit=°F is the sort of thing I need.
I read value=-14 unit=°F
